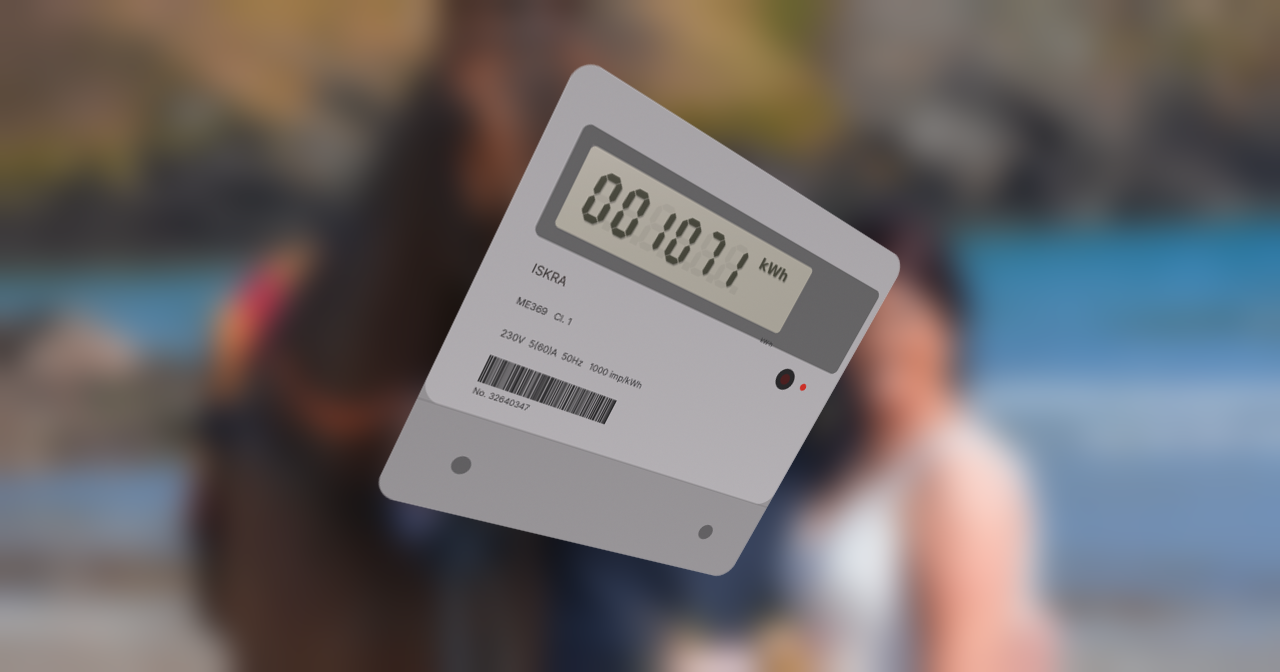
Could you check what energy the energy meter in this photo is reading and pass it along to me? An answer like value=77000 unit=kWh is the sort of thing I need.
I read value=1071 unit=kWh
